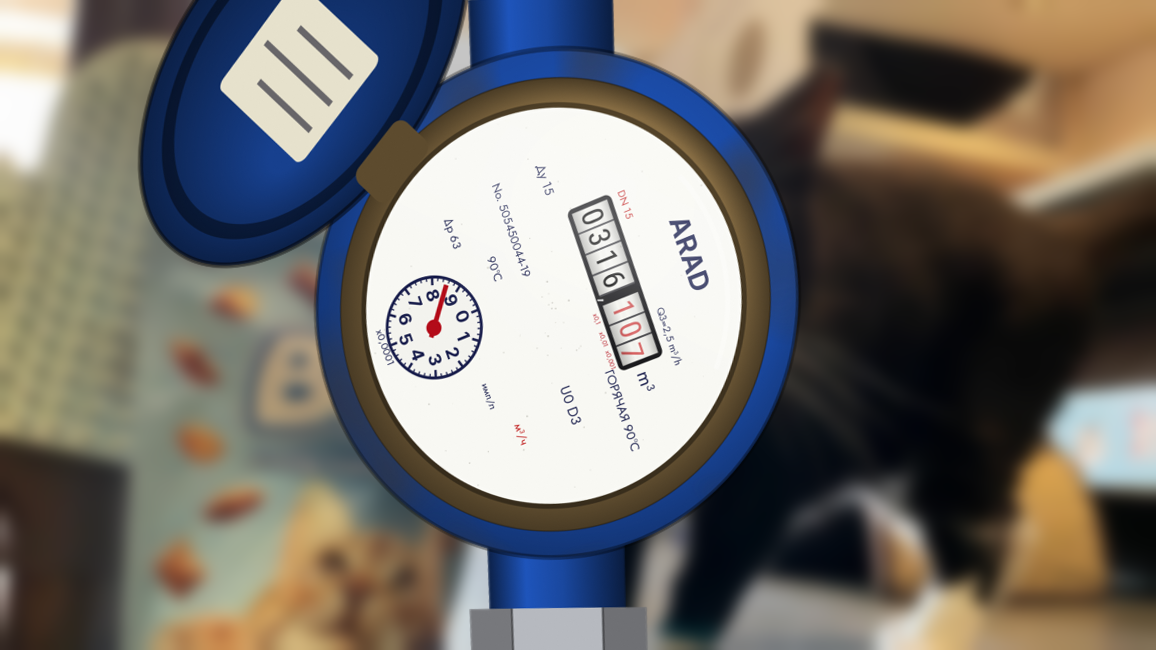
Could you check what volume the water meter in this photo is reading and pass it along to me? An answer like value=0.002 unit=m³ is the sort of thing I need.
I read value=316.1068 unit=m³
